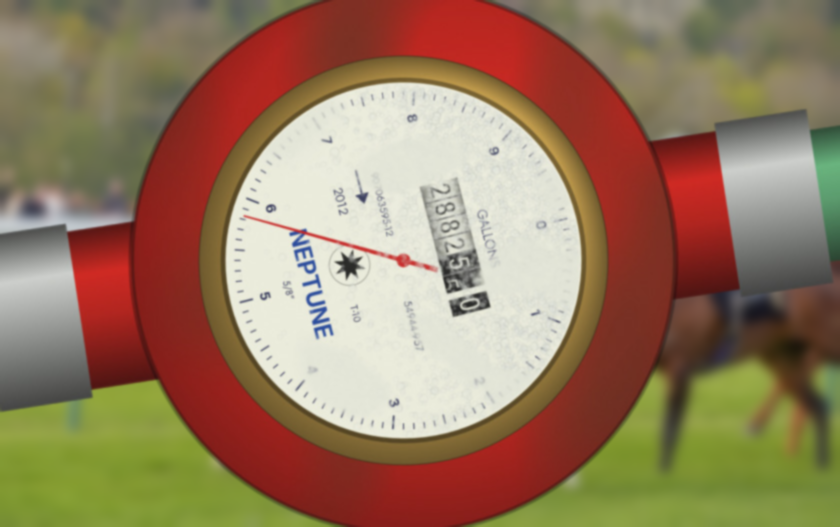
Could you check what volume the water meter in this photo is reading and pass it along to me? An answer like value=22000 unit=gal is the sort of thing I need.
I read value=2882545.8 unit=gal
